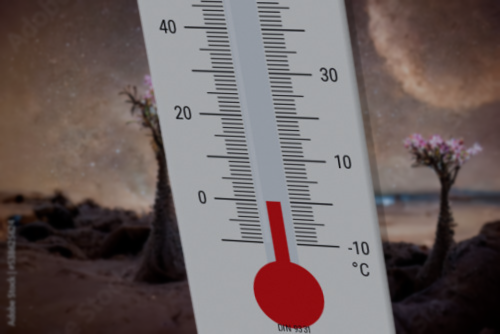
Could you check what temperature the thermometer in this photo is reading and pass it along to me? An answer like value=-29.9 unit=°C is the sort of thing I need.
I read value=0 unit=°C
